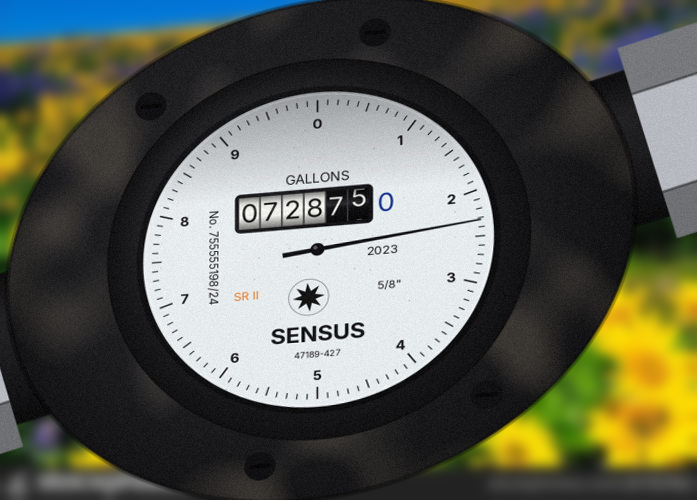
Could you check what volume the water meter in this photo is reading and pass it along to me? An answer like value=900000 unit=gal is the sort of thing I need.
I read value=728752.3 unit=gal
